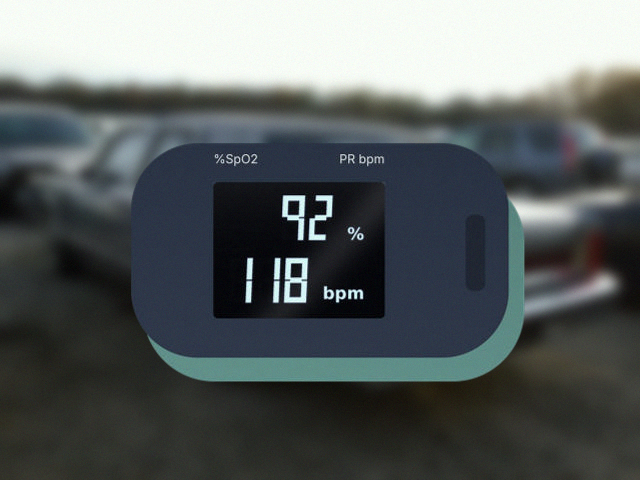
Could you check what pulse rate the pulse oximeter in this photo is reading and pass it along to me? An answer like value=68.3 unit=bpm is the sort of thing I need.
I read value=118 unit=bpm
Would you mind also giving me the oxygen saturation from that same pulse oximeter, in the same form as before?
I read value=92 unit=%
